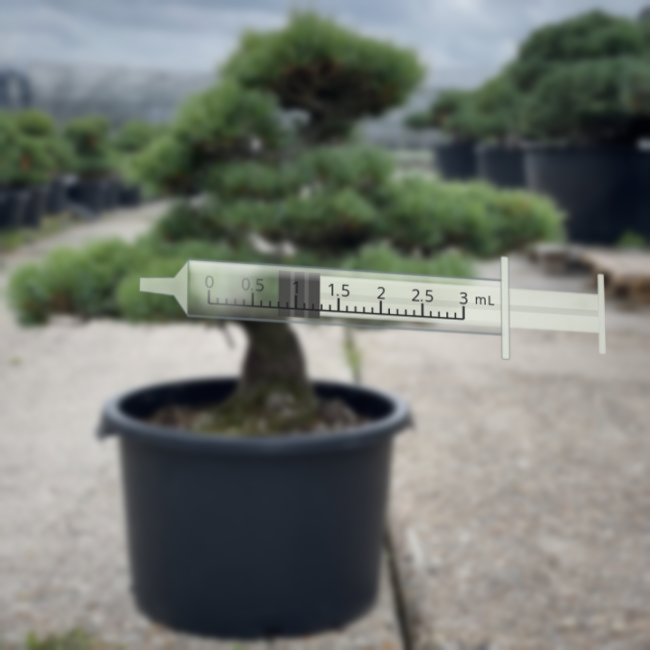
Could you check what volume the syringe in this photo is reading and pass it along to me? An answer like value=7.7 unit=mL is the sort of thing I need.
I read value=0.8 unit=mL
